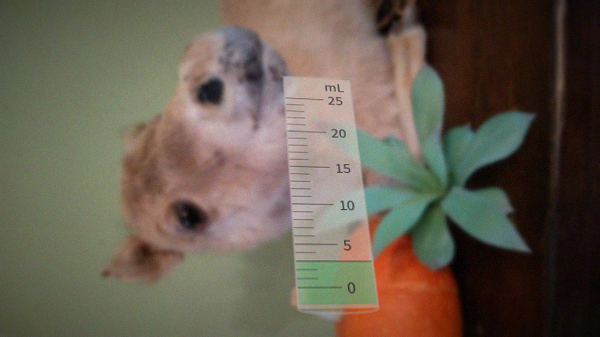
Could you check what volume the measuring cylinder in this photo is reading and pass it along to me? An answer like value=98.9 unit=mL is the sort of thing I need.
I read value=3 unit=mL
